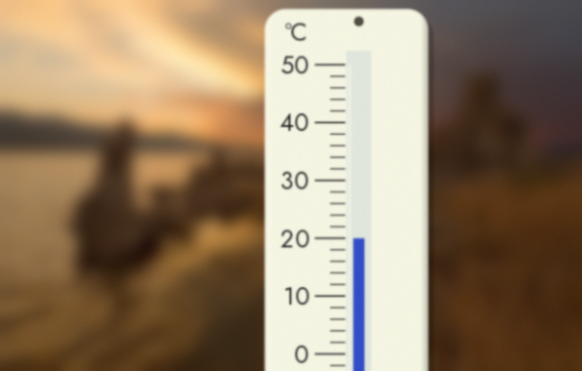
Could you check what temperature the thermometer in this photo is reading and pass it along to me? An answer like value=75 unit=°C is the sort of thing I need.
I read value=20 unit=°C
